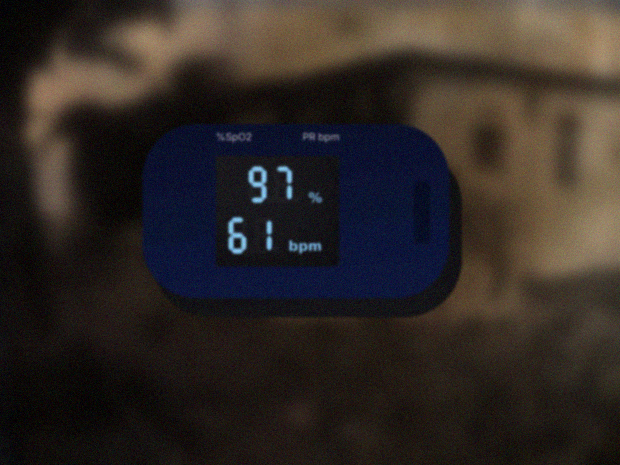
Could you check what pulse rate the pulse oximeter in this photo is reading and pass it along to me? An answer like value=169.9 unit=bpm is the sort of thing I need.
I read value=61 unit=bpm
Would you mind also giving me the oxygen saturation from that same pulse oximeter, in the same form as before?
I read value=97 unit=%
